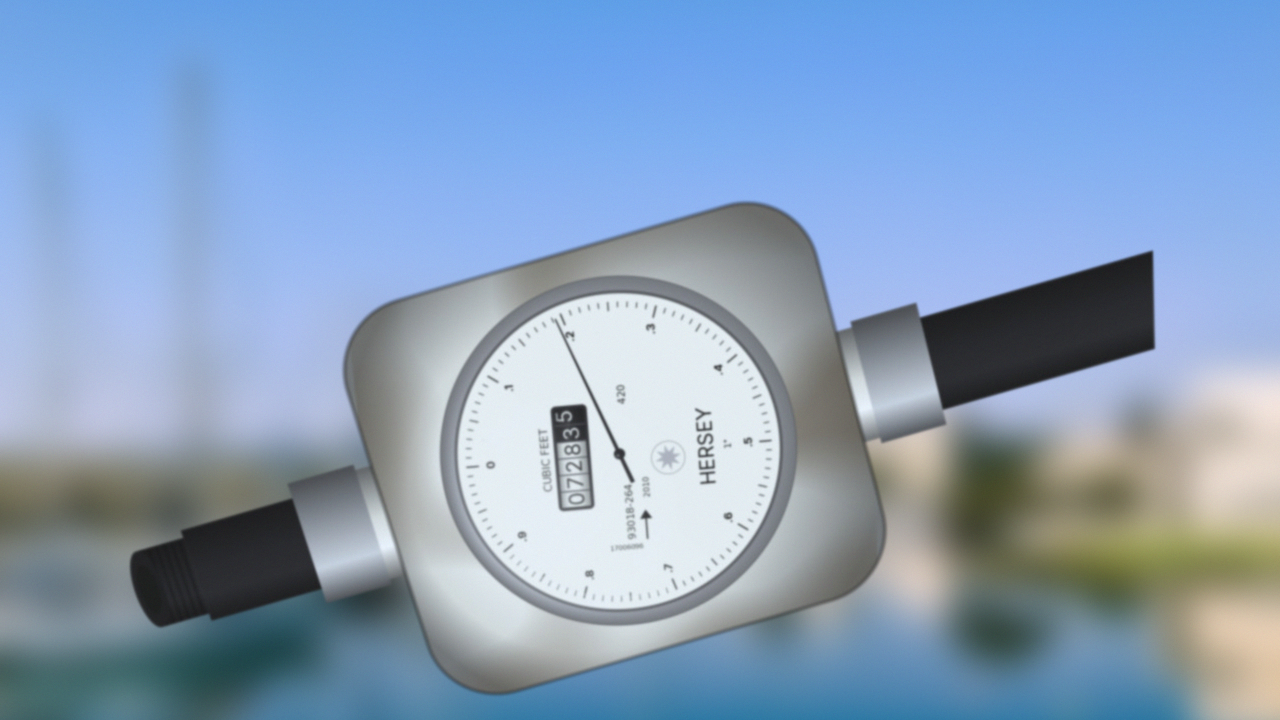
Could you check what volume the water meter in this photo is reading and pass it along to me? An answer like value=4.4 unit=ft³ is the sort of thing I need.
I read value=72835.19 unit=ft³
